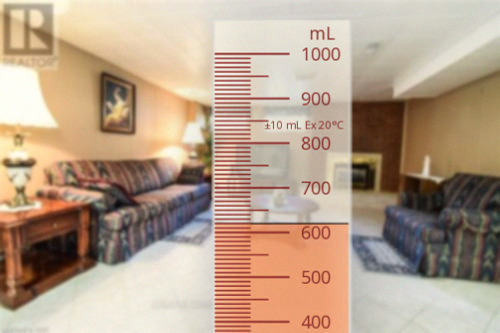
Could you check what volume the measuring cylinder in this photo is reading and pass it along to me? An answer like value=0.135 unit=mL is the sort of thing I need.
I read value=620 unit=mL
